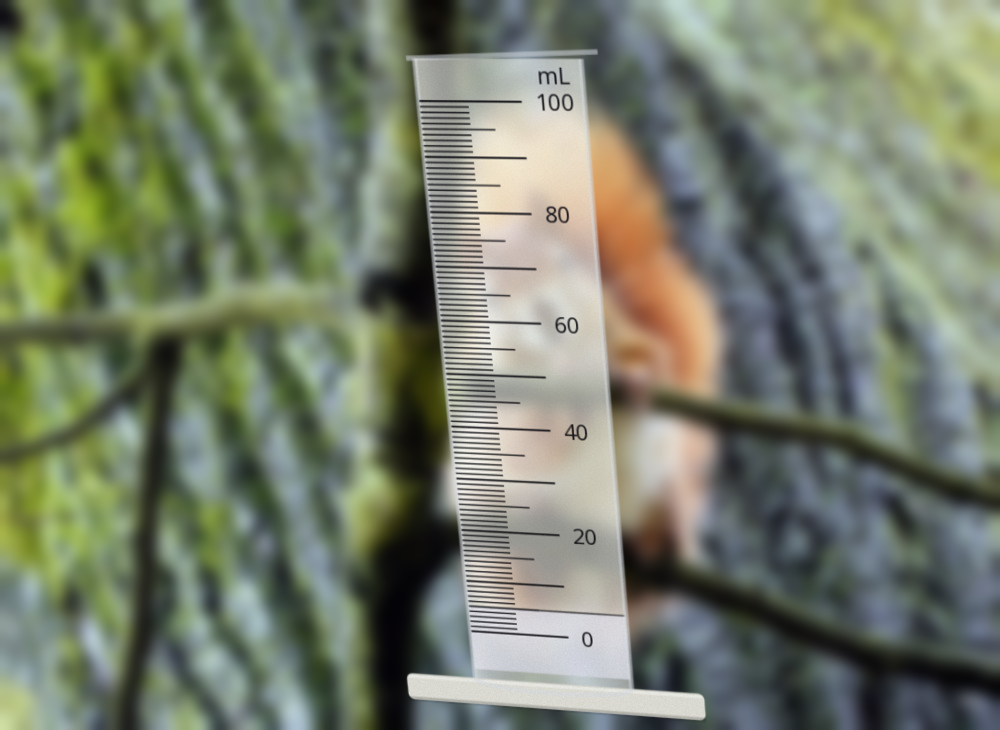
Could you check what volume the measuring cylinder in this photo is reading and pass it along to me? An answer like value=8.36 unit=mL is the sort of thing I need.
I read value=5 unit=mL
